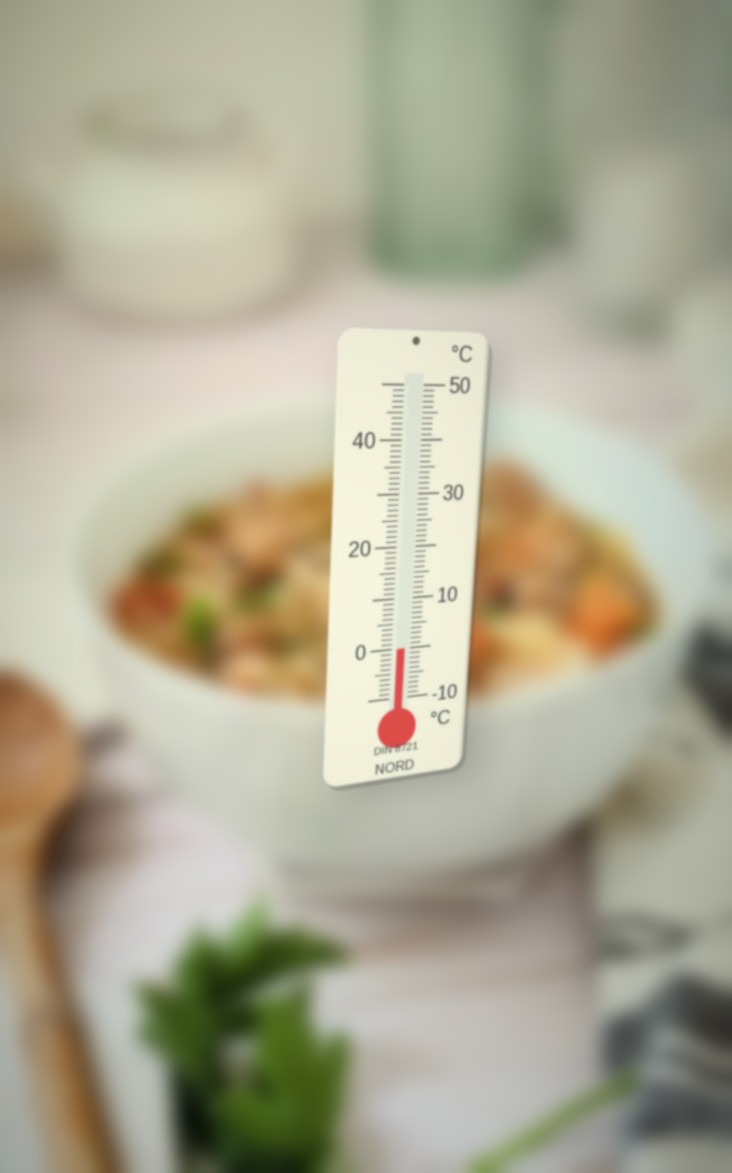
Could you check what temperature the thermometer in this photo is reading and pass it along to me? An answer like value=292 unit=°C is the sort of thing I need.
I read value=0 unit=°C
